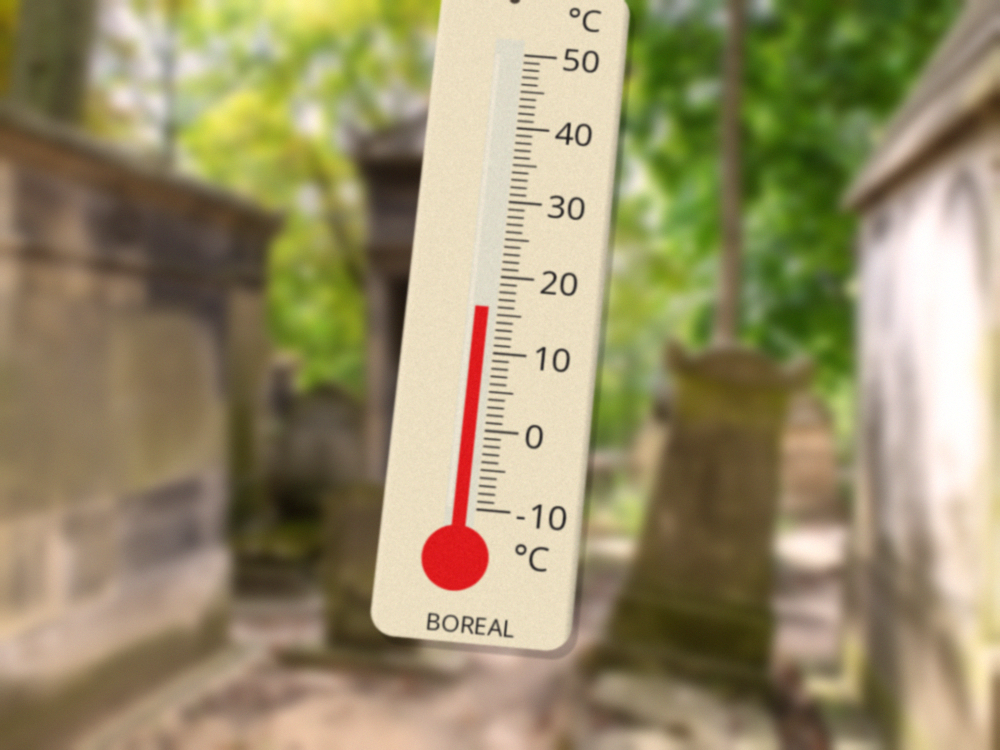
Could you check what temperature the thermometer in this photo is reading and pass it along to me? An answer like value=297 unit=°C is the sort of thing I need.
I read value=16 unit=°C
